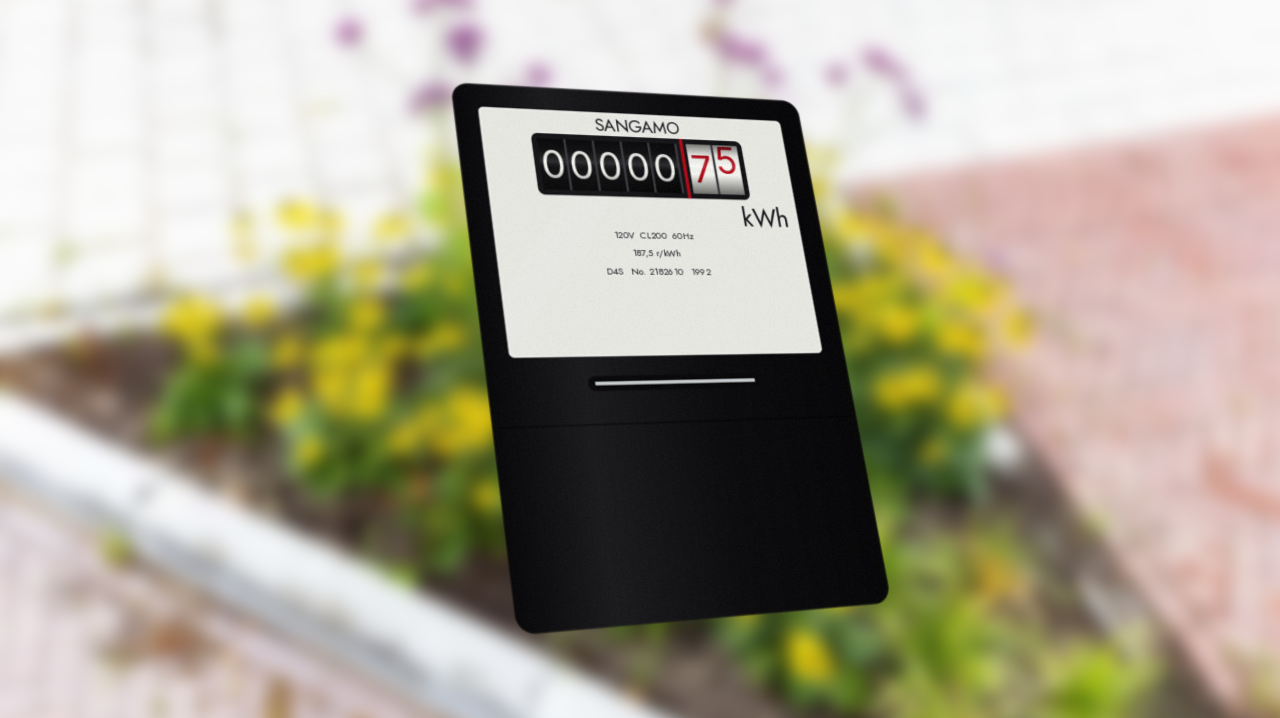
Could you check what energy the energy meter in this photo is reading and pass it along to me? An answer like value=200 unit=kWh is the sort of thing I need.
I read value=0.75 unit=kWh
